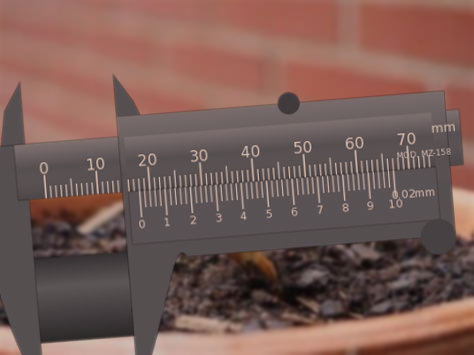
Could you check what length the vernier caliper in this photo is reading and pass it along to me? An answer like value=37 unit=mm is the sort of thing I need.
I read value=18.0 unit=mm
